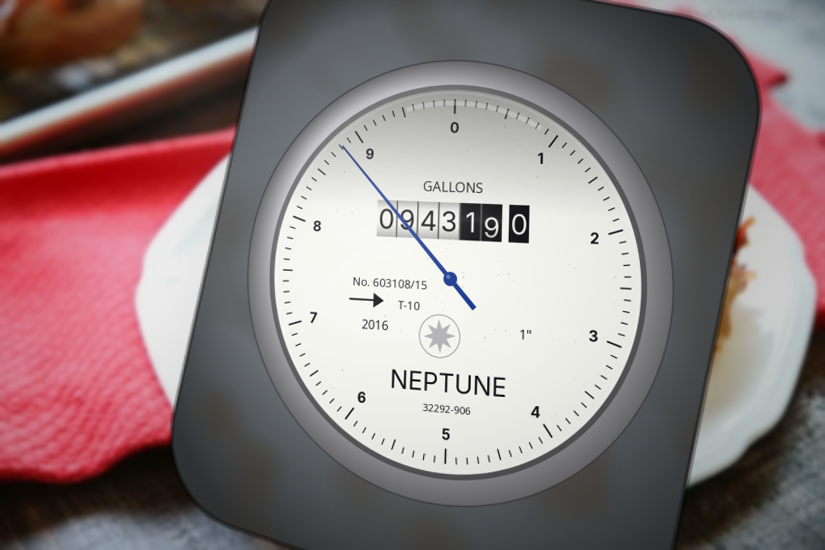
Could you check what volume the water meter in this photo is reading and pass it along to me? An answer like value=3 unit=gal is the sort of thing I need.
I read value=943188.8 unit=gal
